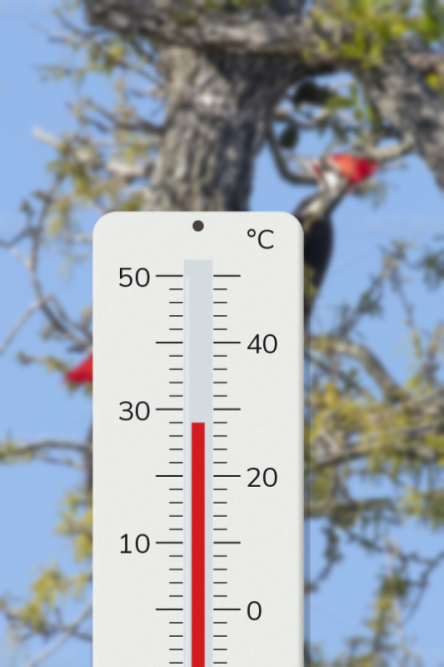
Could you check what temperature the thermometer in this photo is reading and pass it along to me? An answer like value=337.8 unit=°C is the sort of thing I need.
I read value=28 unit=°C
